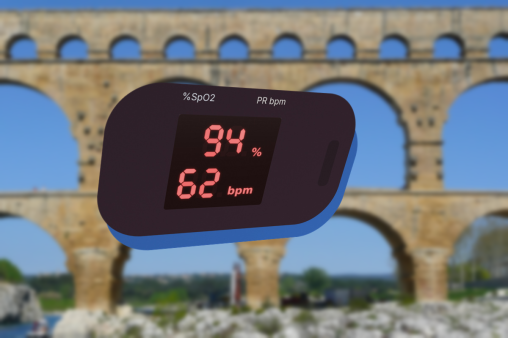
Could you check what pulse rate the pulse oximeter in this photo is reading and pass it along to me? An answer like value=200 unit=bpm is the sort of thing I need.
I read value=62 unit=bpm
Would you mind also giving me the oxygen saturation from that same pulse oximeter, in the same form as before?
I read value=94 unit=%
